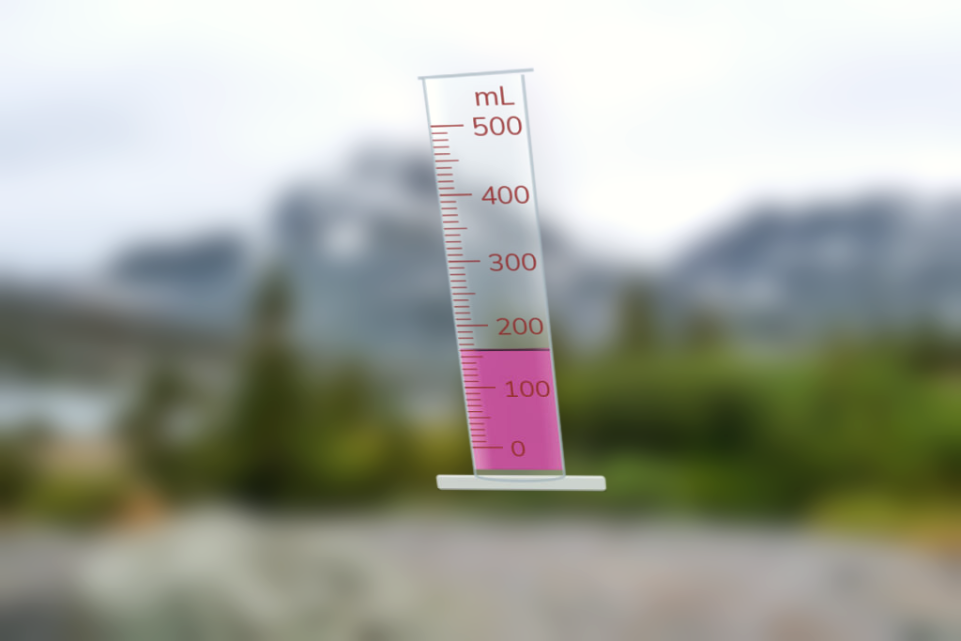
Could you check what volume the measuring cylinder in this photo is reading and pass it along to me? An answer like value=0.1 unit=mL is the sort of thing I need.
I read value=160 unit=mL
